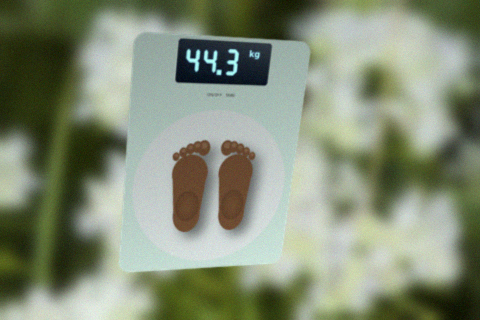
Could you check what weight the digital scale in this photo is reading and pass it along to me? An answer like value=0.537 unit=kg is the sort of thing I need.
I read value=44.3 unit=kg
